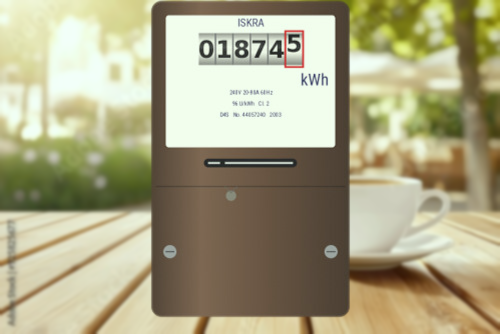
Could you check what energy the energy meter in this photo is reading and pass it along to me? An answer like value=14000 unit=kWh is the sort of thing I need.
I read value=1874.5 unit=kWh
